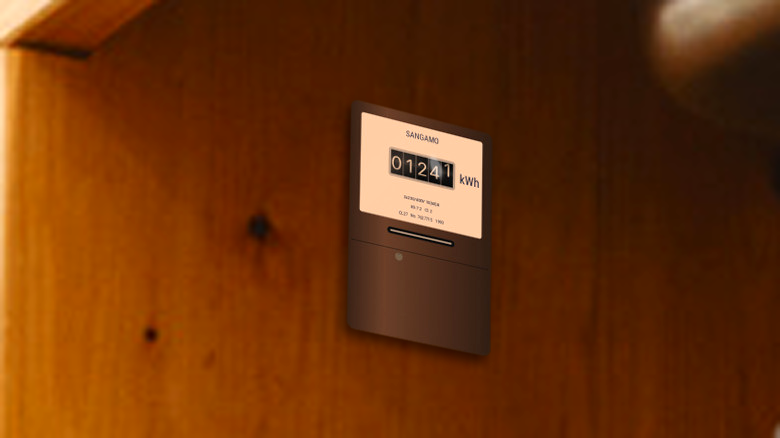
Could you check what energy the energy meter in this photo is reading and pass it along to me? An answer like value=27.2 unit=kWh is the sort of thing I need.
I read value=1241 unit=kWh
